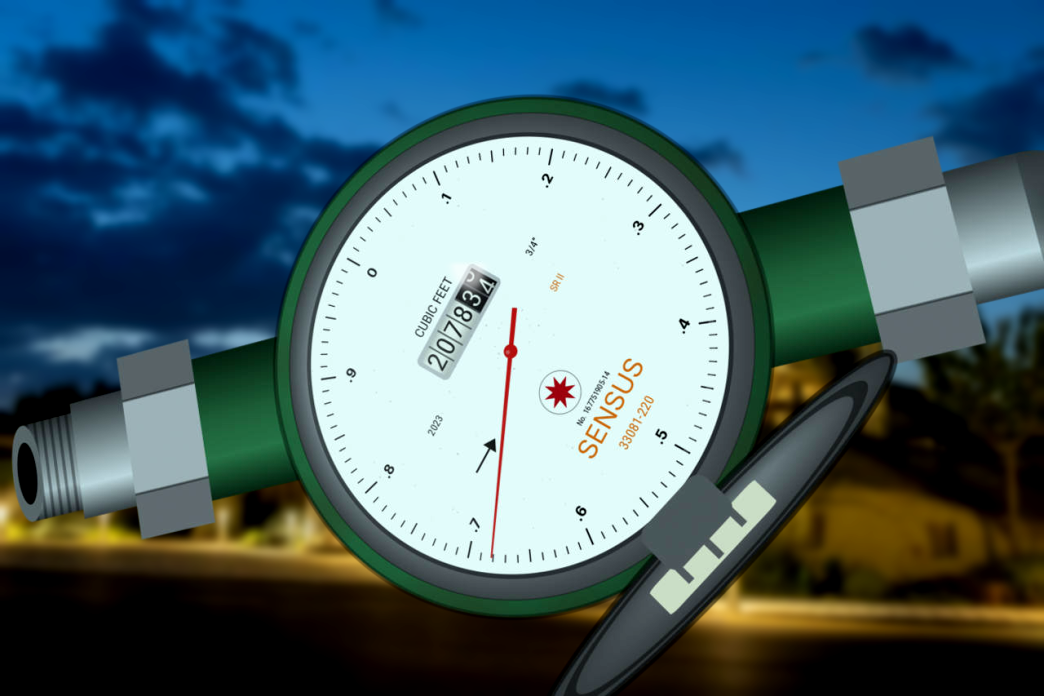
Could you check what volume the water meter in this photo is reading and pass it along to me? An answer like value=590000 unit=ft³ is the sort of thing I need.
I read value=207833.68 unit=ft³
